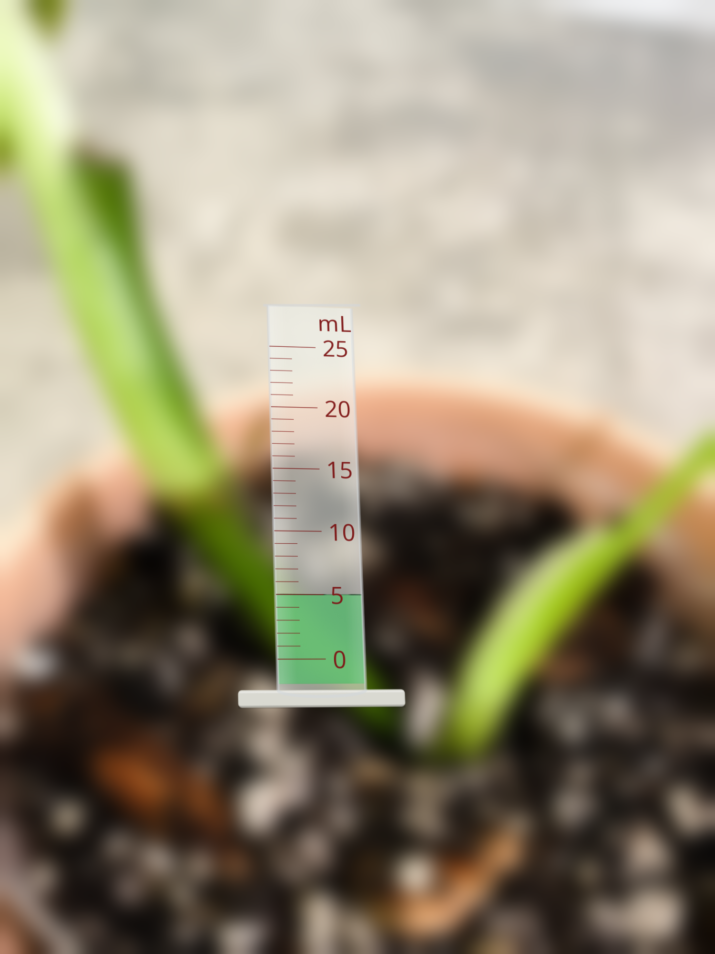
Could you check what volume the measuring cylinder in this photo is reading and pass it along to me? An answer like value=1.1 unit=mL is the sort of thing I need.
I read value=5 unit=mL
